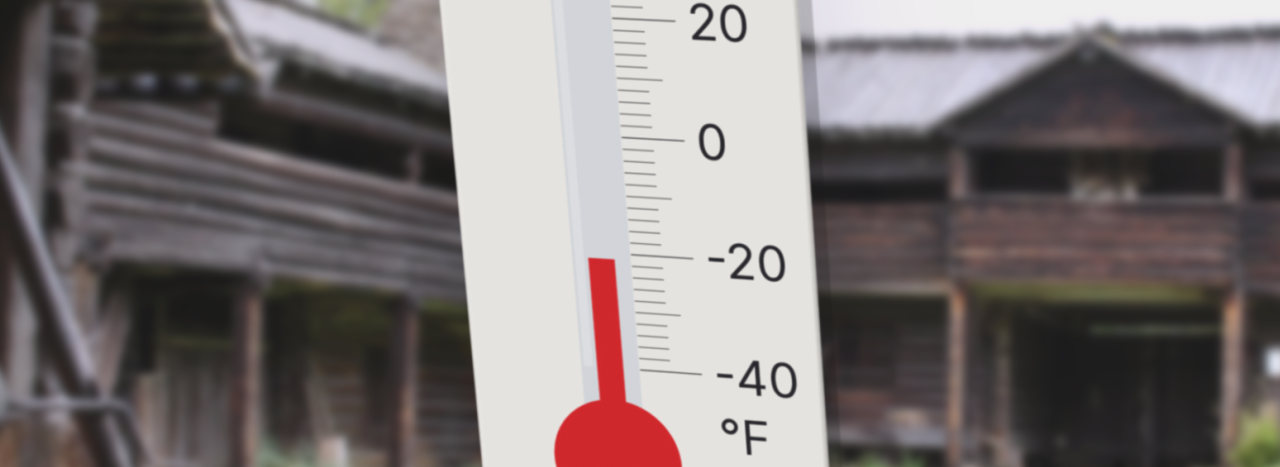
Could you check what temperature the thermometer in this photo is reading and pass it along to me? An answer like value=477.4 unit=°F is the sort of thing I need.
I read value=-21 unit=°F
